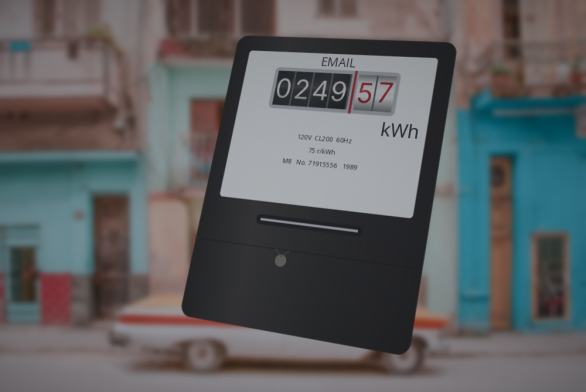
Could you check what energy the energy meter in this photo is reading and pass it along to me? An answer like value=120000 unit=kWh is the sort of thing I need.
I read value=249.57 unit=kWh
